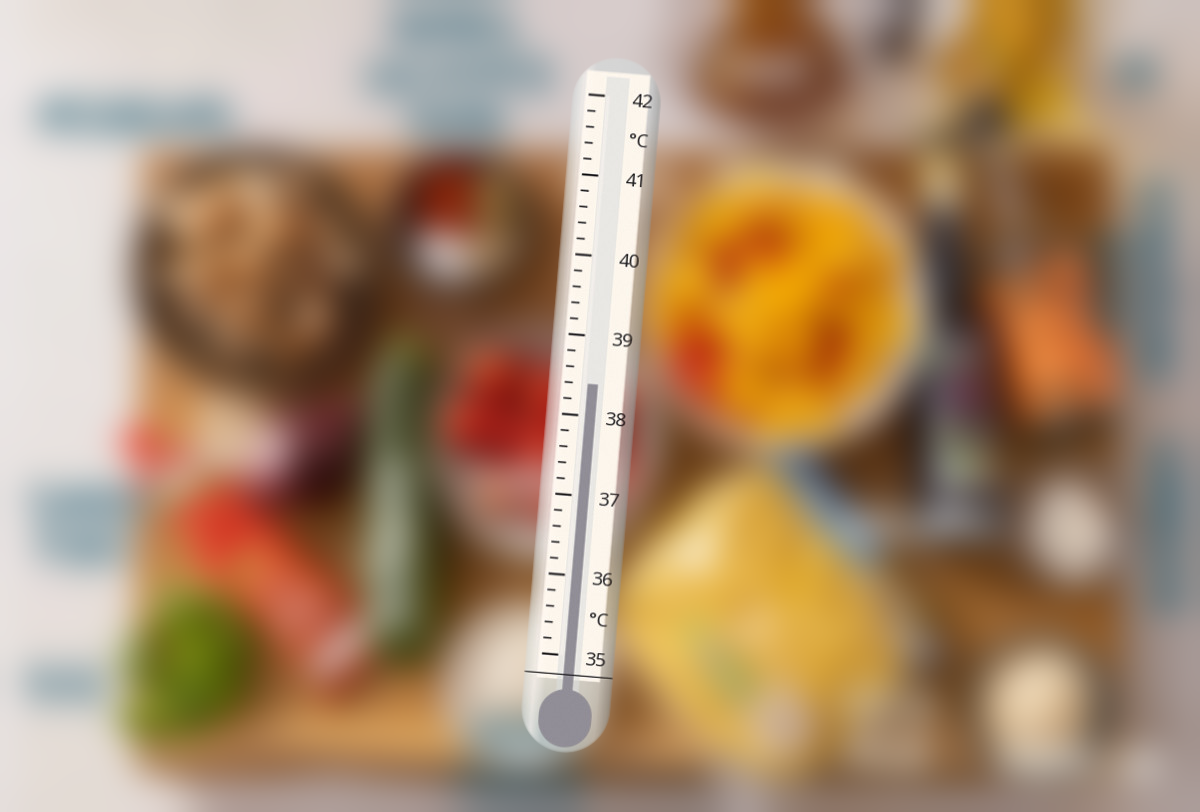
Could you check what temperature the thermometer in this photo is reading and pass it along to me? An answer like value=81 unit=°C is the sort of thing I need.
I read value=38.4 unit=°C
